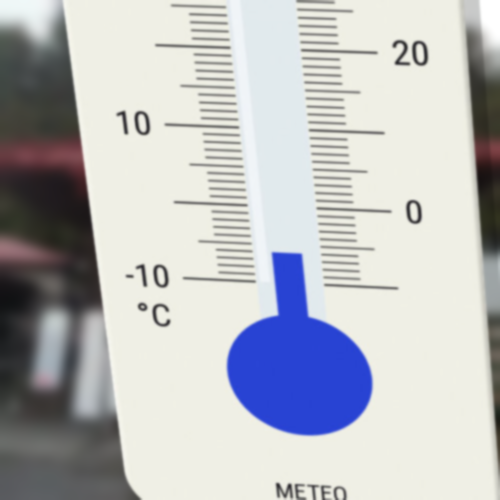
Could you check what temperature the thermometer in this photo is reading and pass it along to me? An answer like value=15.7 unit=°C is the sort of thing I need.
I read value=-6 unit=°C
